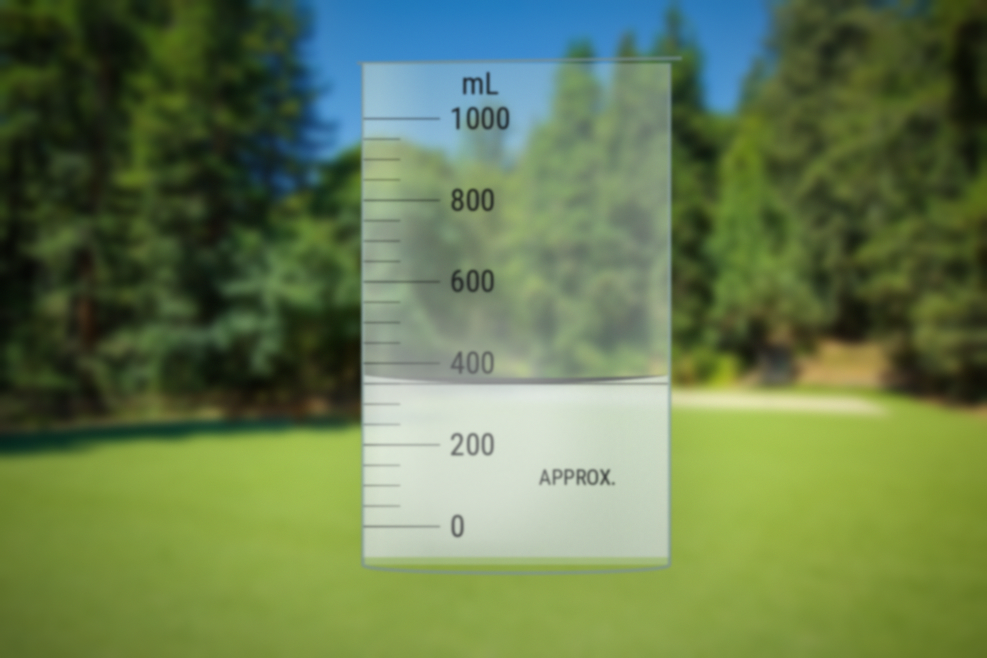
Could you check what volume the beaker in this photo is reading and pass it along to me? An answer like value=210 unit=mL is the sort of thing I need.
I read value=350 unit=mL
